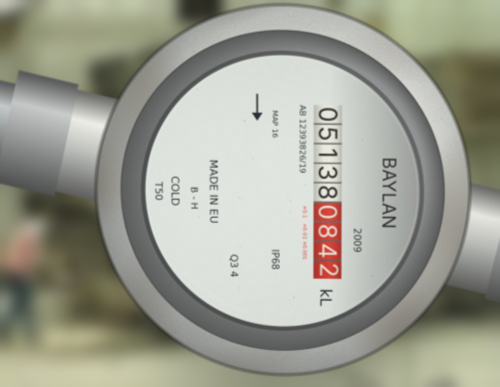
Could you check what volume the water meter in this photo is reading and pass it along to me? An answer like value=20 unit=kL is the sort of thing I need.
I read value=5138.0842 unit=kL
